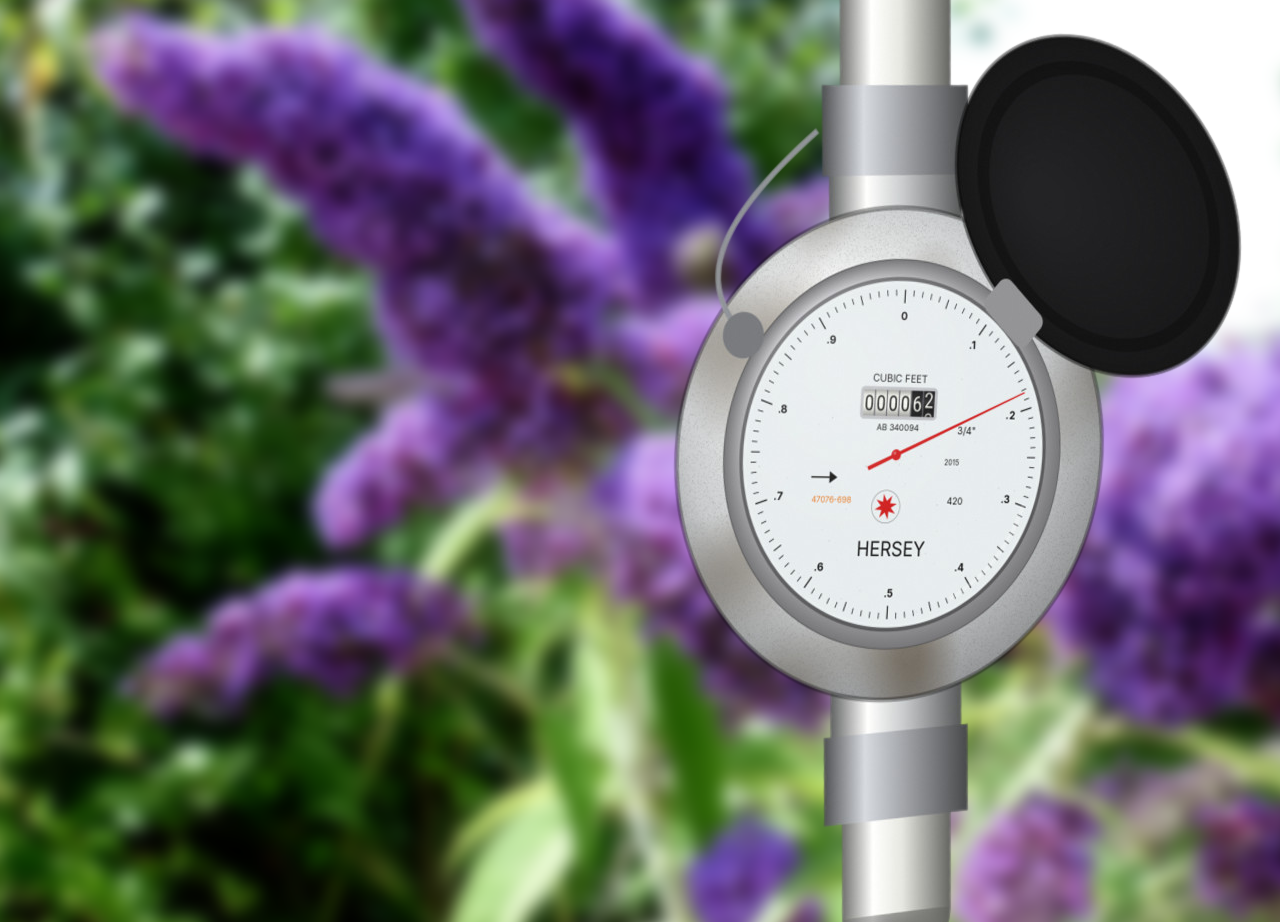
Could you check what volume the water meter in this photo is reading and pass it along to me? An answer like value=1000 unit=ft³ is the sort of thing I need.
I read value=62.18 unit=ft³
